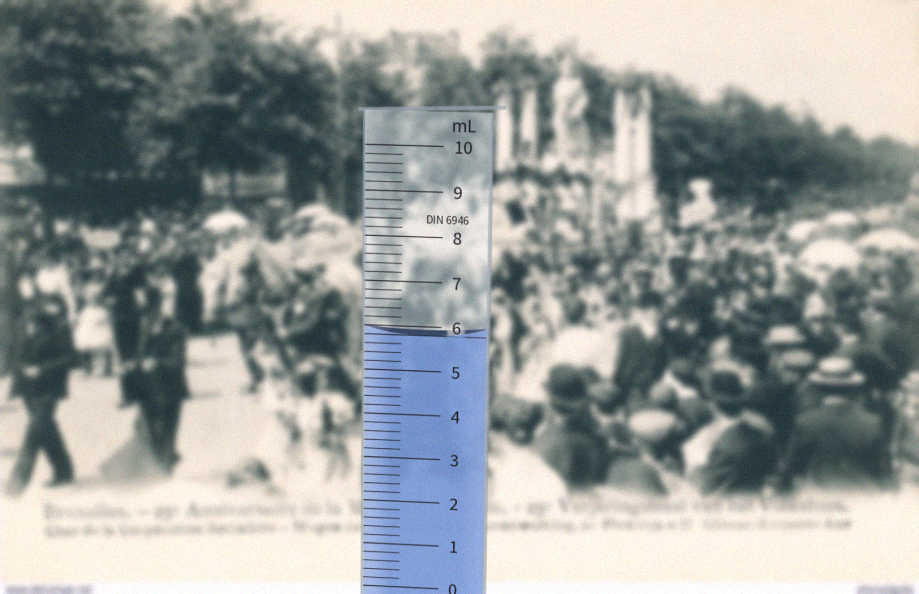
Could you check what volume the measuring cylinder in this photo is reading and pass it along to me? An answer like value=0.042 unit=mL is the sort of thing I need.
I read value=5.8 unit=mL
